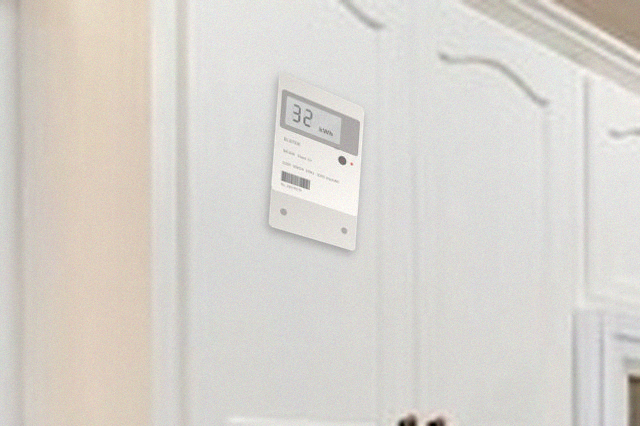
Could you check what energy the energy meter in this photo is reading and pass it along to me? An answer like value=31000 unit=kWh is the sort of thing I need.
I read value=32 unit=kWh
